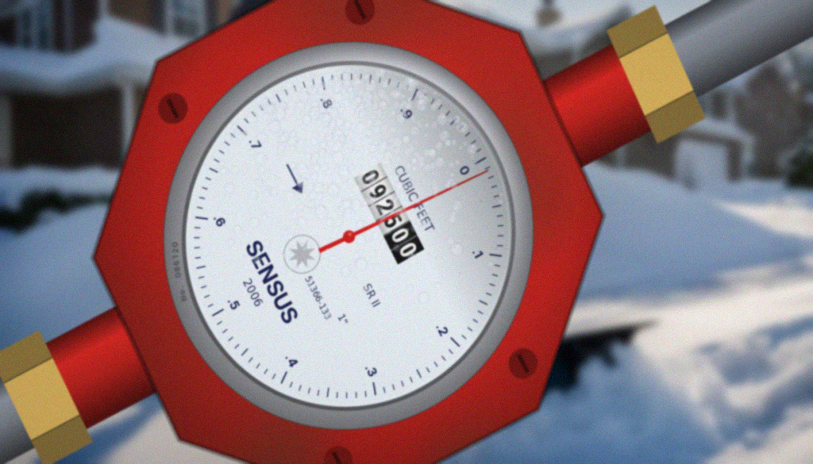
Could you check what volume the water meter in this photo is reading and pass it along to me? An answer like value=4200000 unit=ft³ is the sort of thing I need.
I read value=92500.01 unit=ft³
